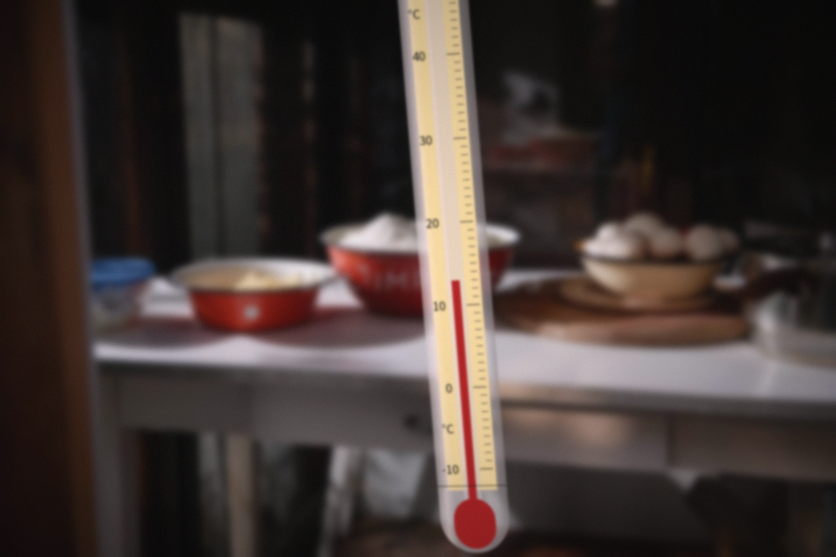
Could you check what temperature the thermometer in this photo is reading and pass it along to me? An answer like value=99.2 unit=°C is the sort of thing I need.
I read value=13 unit=°C
